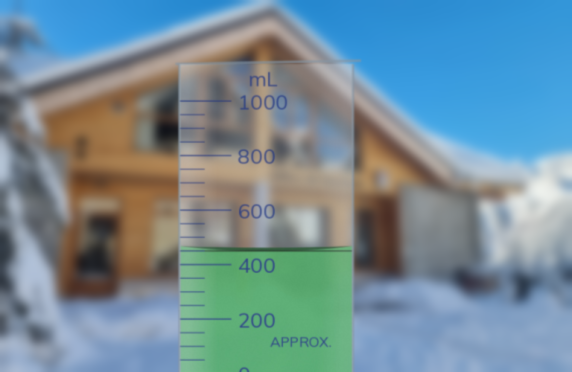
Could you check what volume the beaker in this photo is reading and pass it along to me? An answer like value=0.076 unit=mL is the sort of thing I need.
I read value=450 unit=mL
